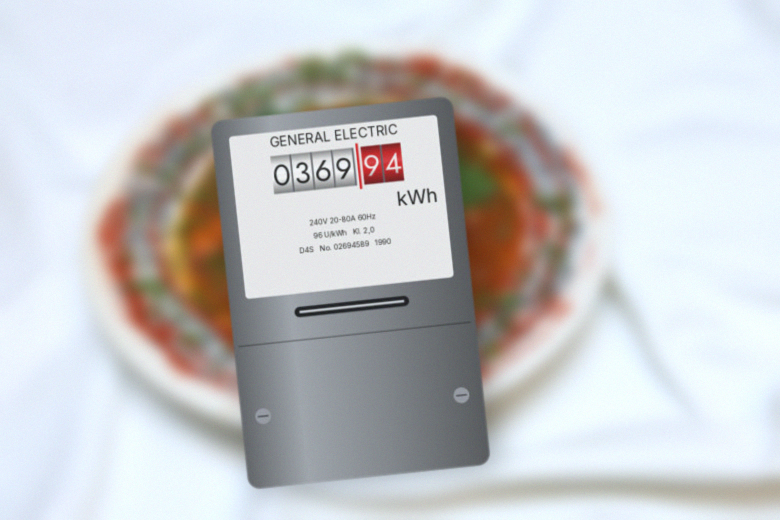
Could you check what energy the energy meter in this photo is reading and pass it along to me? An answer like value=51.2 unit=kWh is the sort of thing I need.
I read value=369.94 unit=kWh
